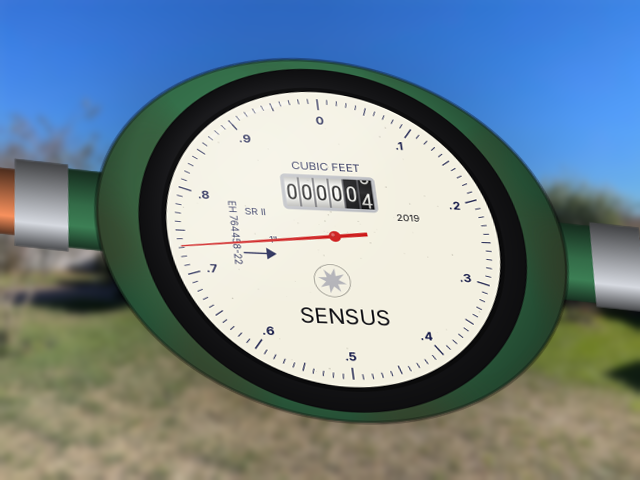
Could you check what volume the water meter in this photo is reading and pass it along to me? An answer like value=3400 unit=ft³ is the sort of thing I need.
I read value=3.73 unit=ft³
